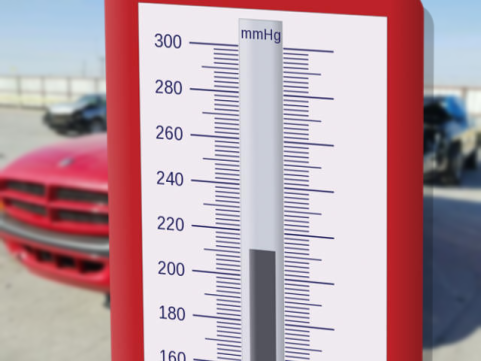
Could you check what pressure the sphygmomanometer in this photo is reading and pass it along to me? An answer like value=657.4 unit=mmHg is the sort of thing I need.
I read value=212 unit=mmHg
